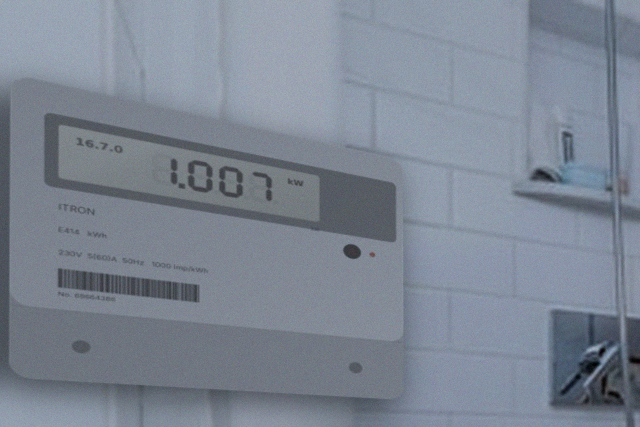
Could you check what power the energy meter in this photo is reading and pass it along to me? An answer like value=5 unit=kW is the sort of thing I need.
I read value=1.007 unit=kW
